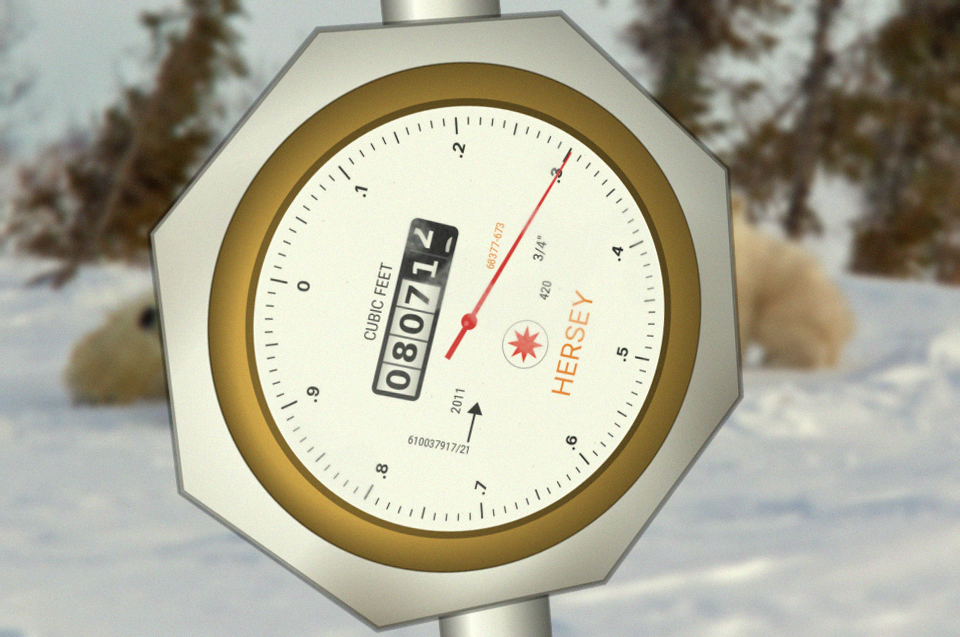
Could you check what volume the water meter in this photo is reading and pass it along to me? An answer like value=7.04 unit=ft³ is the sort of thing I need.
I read value=80712.30 unit=ft³
